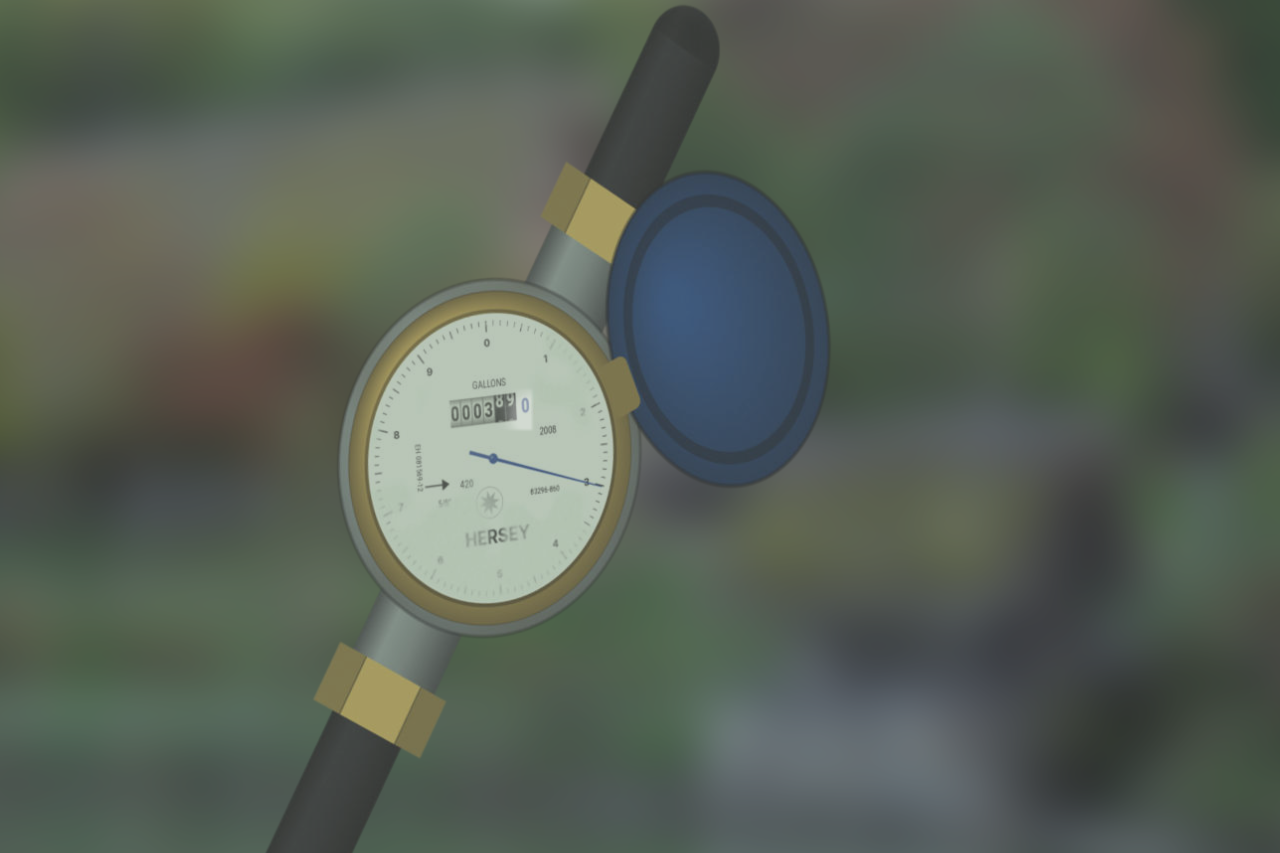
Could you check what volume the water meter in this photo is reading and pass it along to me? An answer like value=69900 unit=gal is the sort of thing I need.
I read value=3893.0 unit=gal
